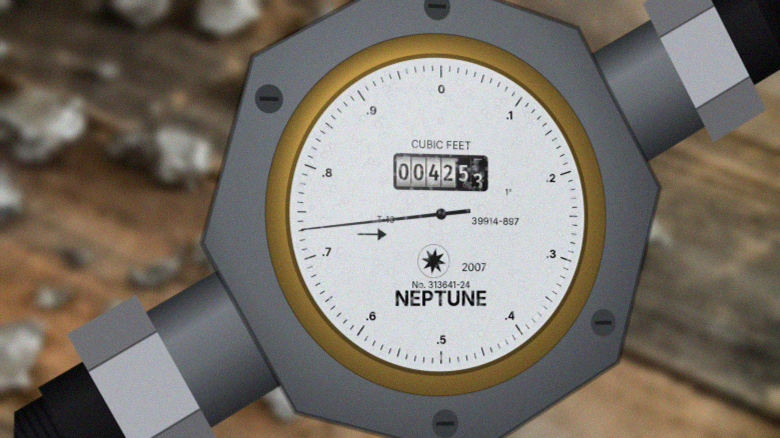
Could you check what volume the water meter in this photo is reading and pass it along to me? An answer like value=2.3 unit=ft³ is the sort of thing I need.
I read value=4252.73 unit=ft³
